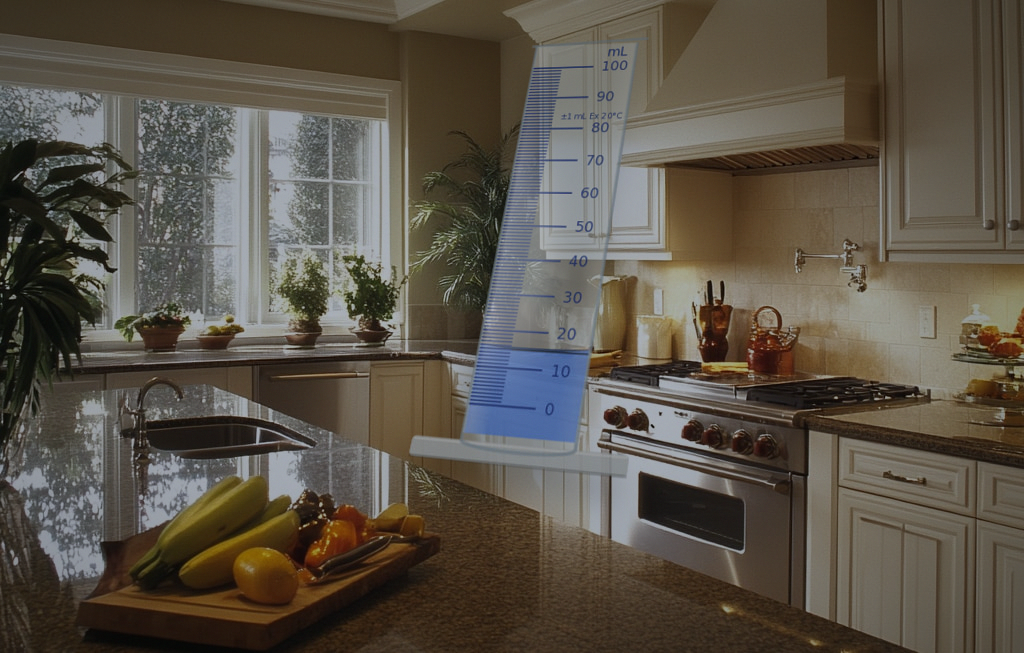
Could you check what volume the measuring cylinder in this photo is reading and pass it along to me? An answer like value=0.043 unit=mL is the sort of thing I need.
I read value=15 unit=mL
